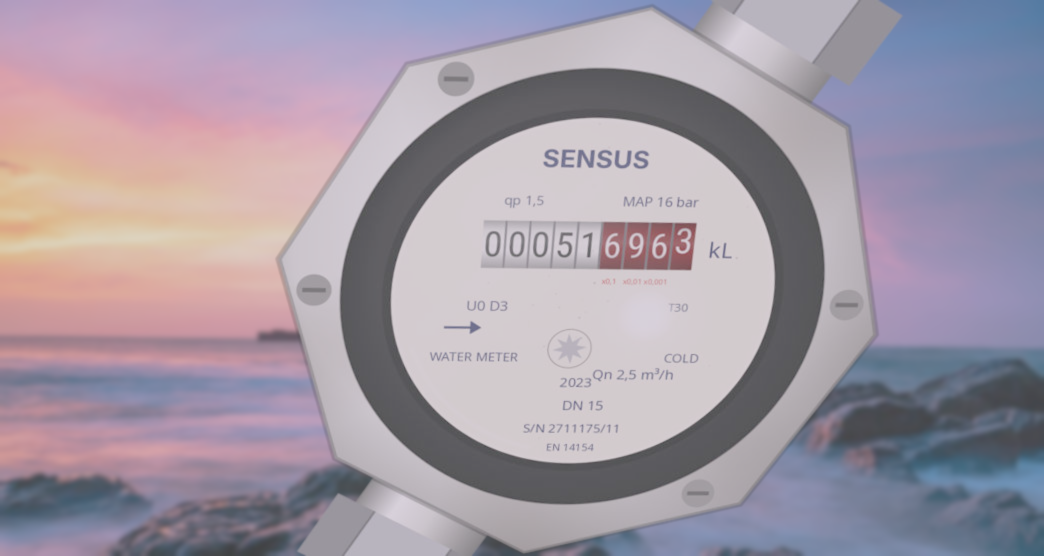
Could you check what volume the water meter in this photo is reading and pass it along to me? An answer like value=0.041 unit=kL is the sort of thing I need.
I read value=51.6963 unit=kL
